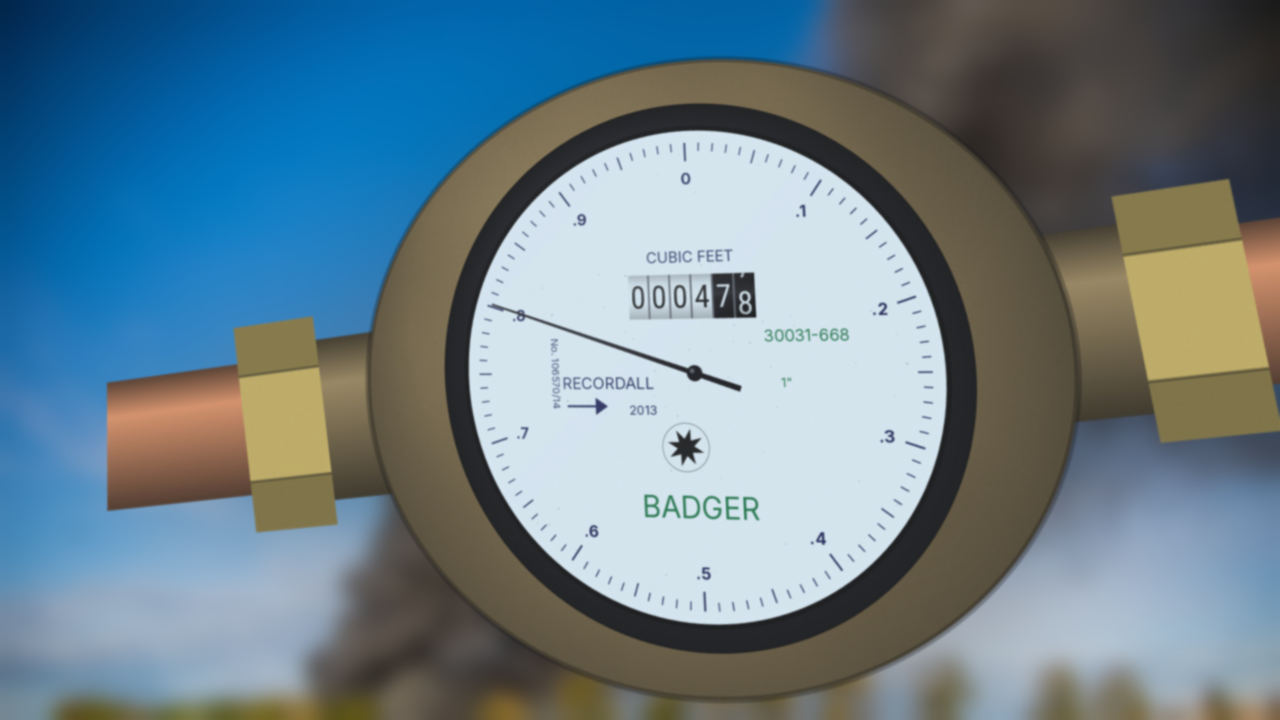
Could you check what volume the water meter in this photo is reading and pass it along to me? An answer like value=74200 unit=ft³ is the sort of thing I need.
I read value=477.80 unit=ft³
